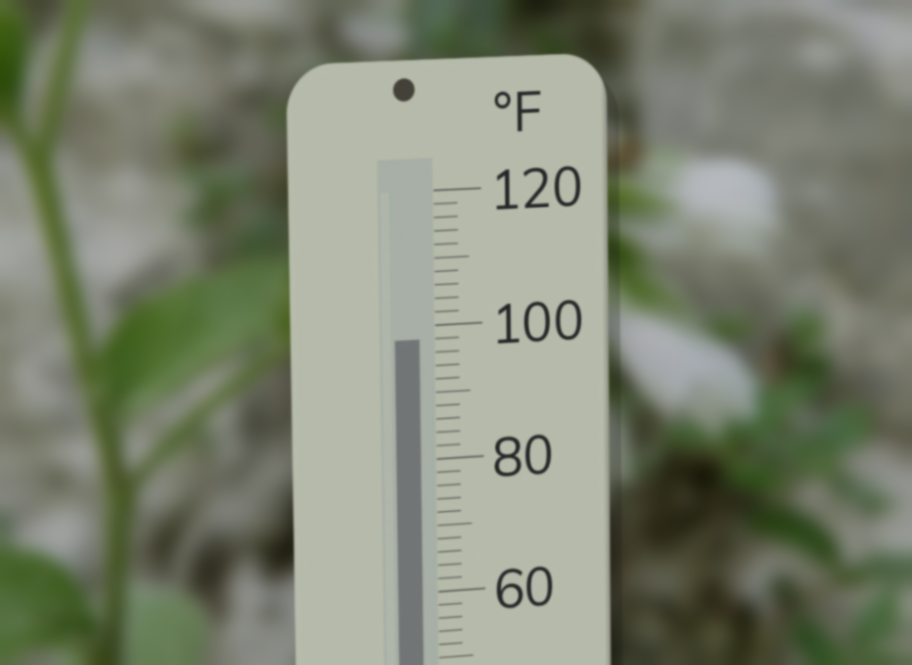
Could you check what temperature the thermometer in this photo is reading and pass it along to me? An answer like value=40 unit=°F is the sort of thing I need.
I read value=98 unit=°F
